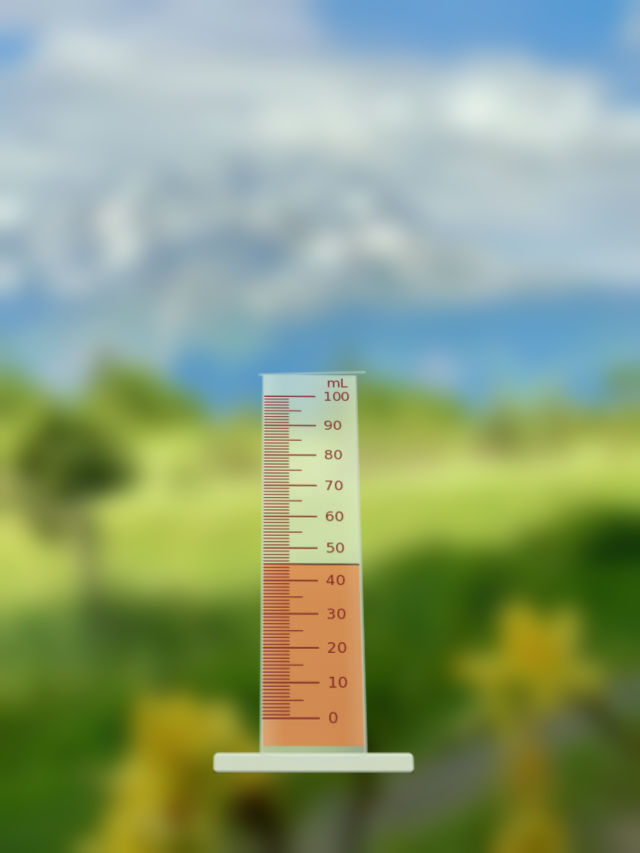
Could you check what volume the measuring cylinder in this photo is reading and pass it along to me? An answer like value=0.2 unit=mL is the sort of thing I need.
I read value=45 unit=mL
